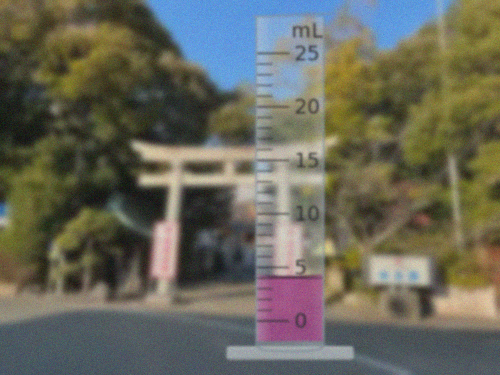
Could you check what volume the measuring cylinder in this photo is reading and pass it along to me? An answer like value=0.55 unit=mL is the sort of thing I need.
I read value=4 unit=mL
